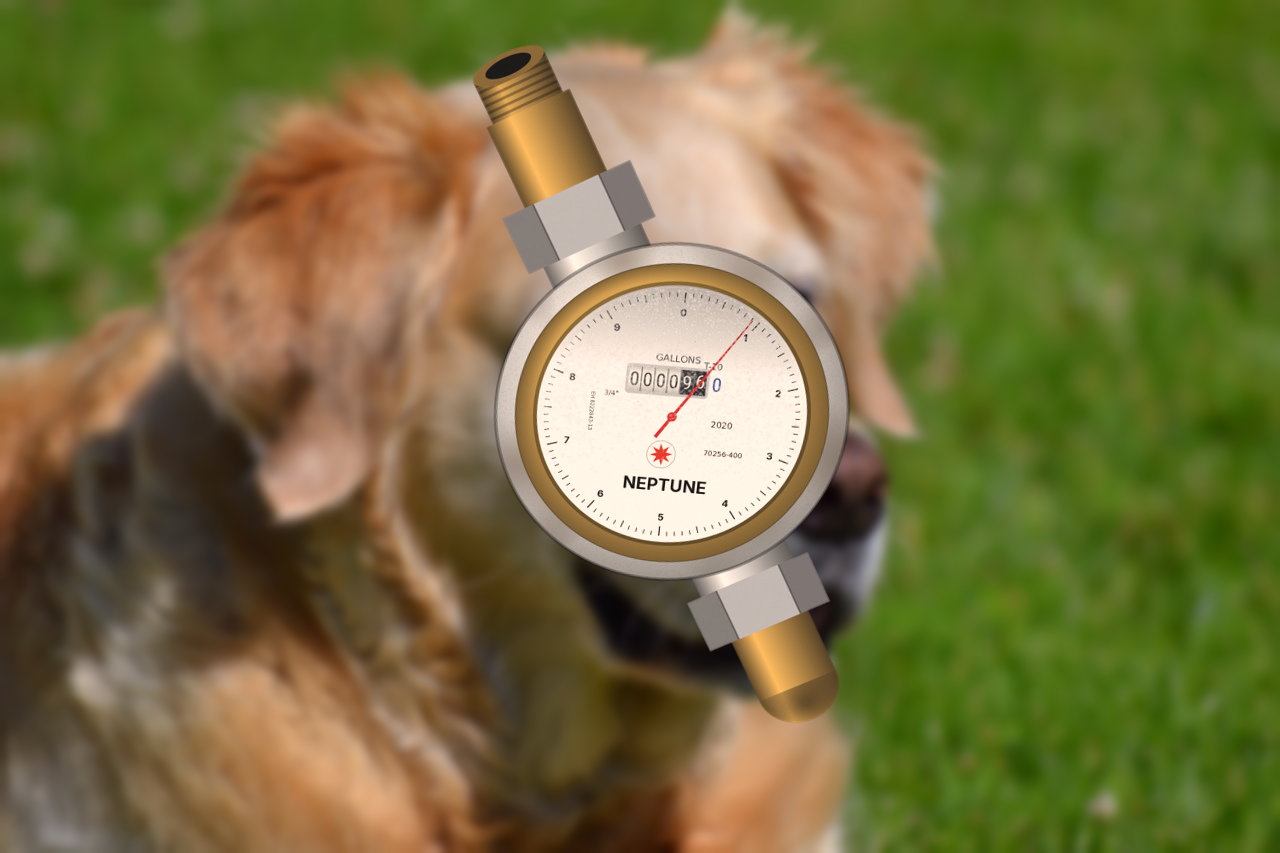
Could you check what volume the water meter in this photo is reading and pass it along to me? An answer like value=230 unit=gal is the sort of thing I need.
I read value=960.9 unit=gal
